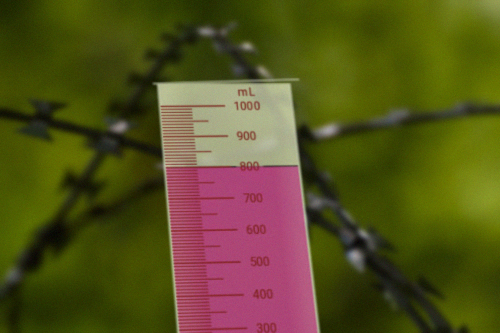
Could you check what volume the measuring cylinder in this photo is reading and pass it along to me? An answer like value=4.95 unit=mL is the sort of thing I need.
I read value=800 unit=mL
